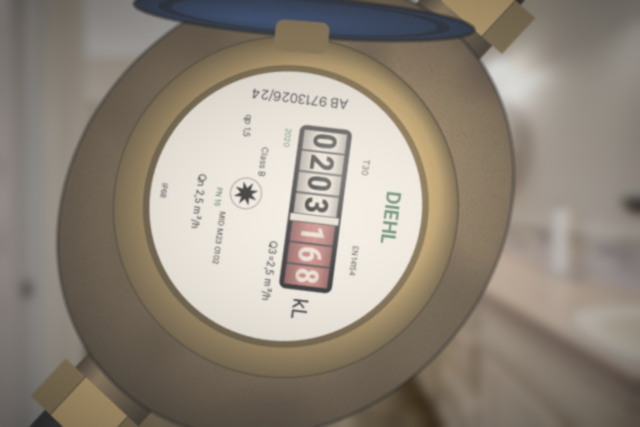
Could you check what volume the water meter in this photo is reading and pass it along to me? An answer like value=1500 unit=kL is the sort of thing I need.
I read value=203.168 unit=kL
